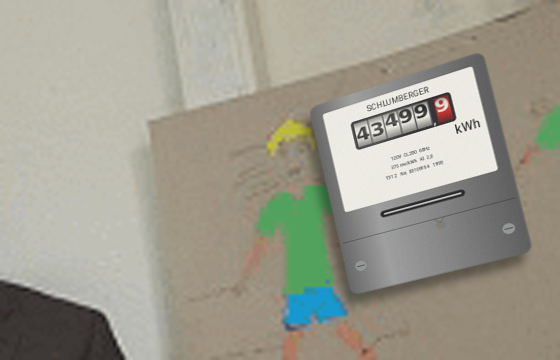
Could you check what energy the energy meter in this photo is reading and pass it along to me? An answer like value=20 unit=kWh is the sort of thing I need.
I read value=43499.9 unit=kWh
